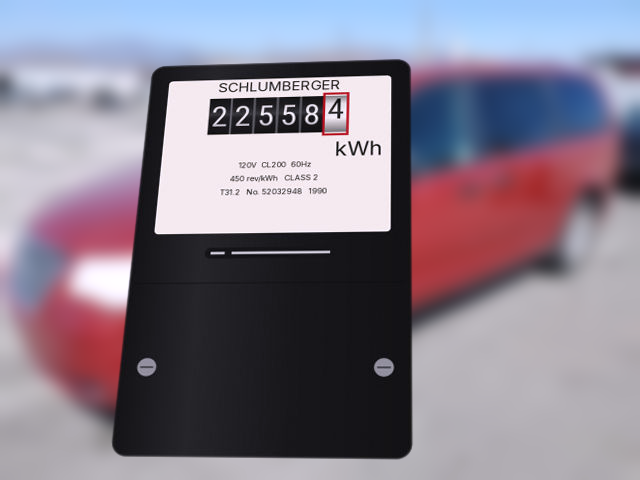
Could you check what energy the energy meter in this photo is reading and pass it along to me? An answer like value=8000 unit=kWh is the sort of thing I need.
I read value=22558.4 unit=kWh
